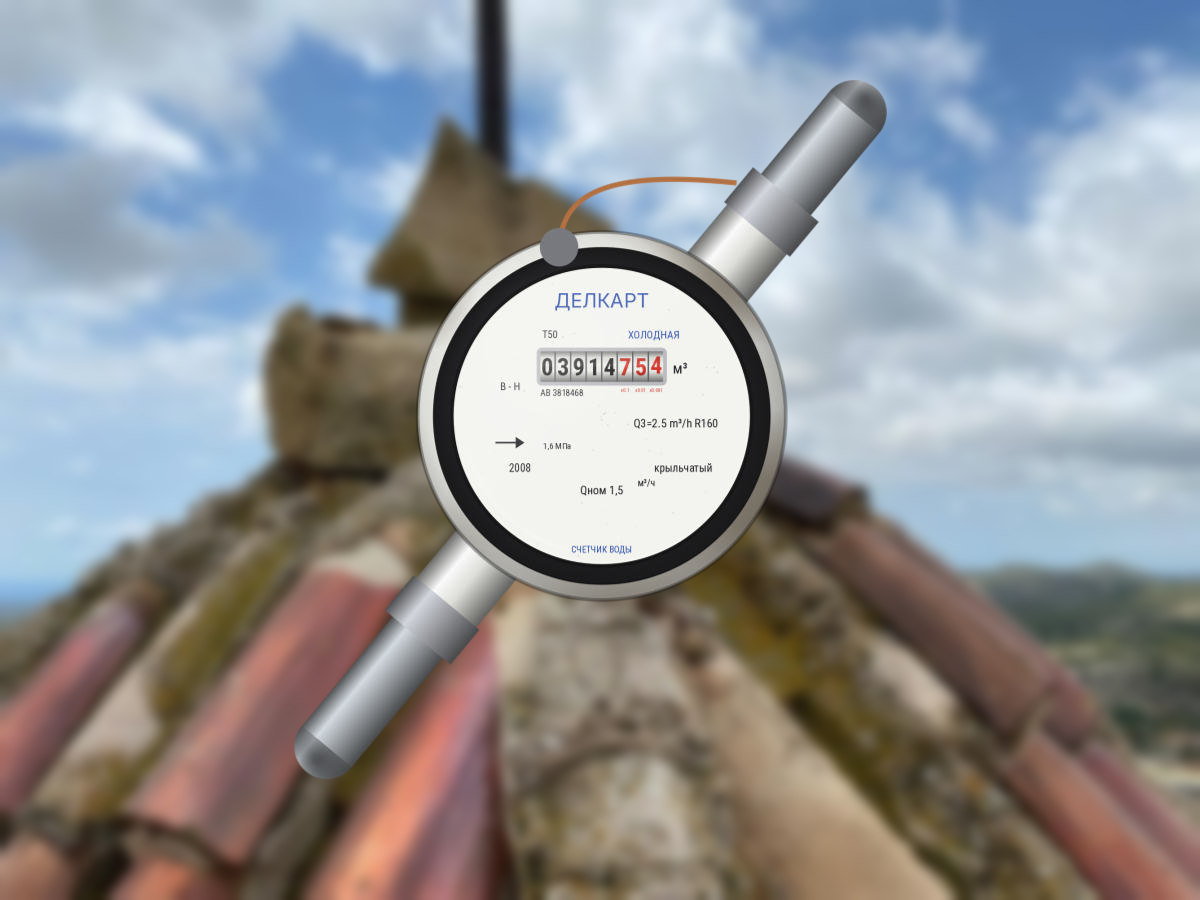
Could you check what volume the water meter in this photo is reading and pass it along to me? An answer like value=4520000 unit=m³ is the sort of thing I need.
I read value=3914.754 unit=m³
